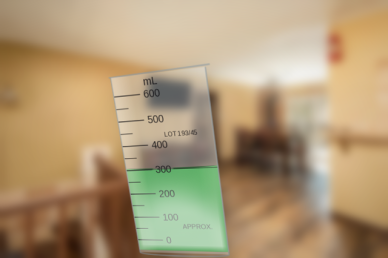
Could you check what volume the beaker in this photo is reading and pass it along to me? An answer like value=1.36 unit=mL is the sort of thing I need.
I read value=300 unit=mL
